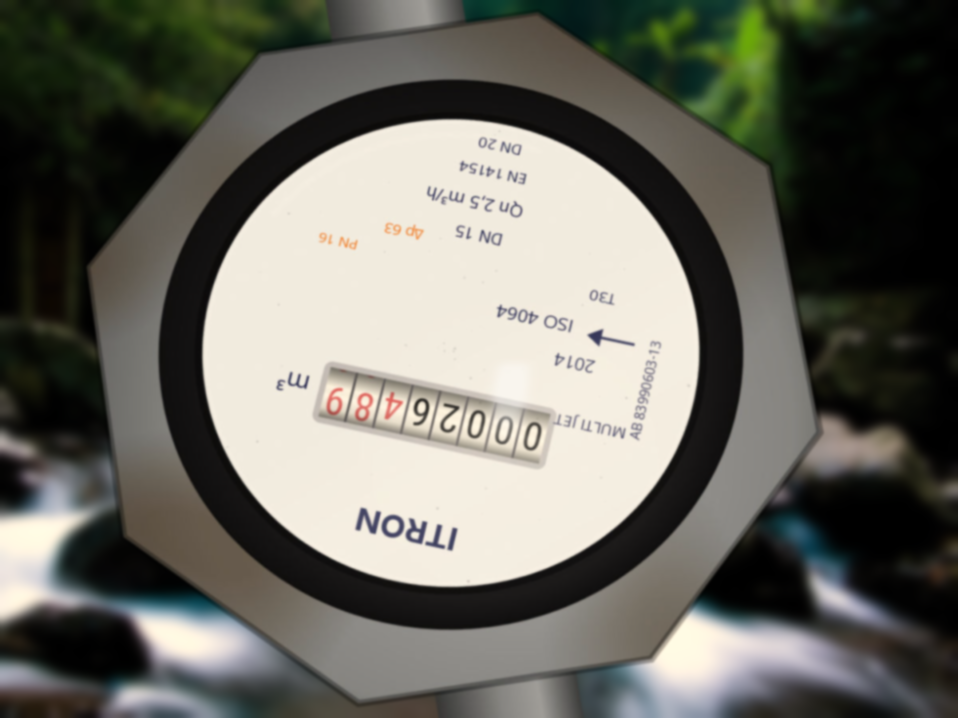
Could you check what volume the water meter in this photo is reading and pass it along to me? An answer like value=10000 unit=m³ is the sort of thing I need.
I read value=26.489 unit=m³
